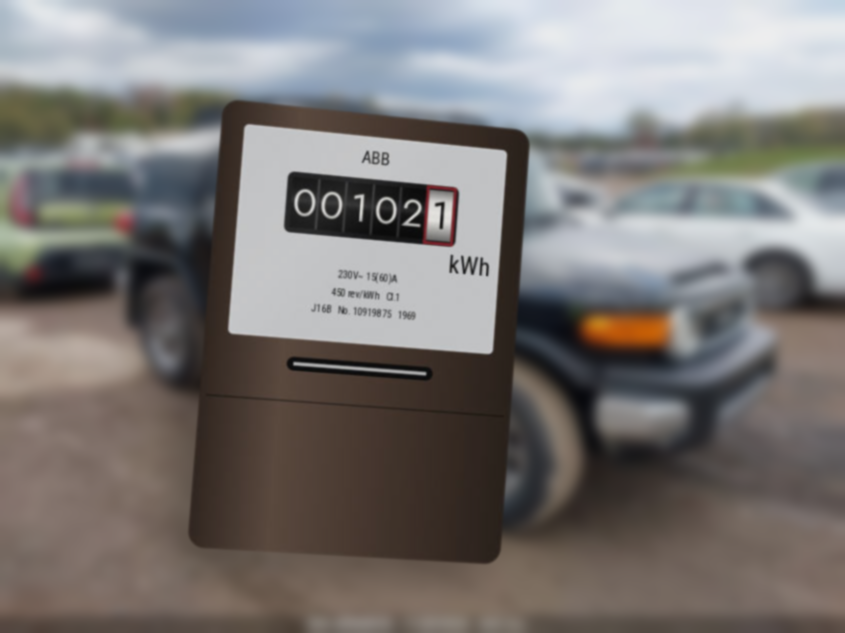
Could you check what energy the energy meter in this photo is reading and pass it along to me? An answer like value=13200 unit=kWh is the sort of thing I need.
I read value=102.1 unit=kWh
